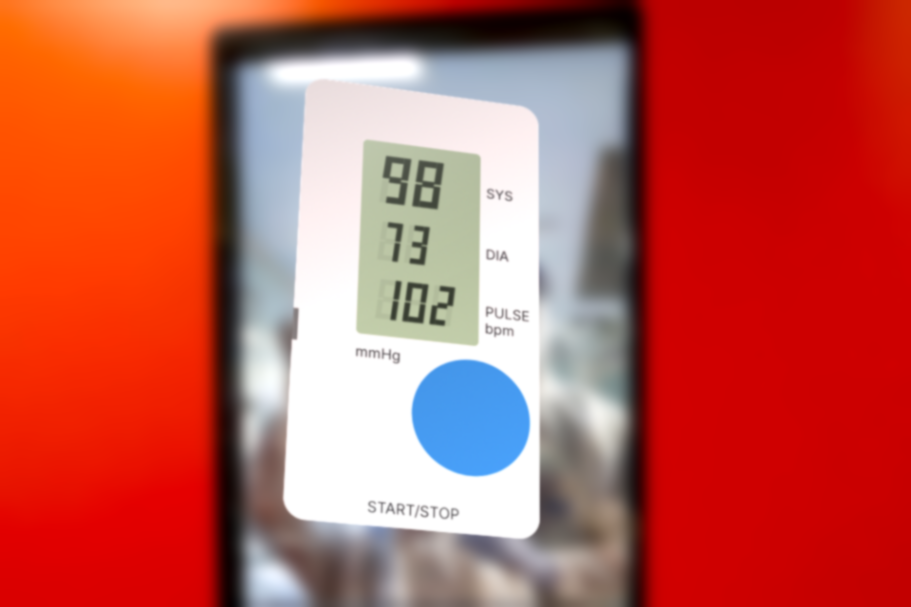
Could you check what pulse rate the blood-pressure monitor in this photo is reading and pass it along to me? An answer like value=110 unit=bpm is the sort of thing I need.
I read value=102 unit=bpm
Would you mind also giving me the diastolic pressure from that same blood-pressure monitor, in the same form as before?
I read value=73 unit=mmHg
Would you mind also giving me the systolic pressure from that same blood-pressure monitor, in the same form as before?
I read value=98 unit=mmHg
